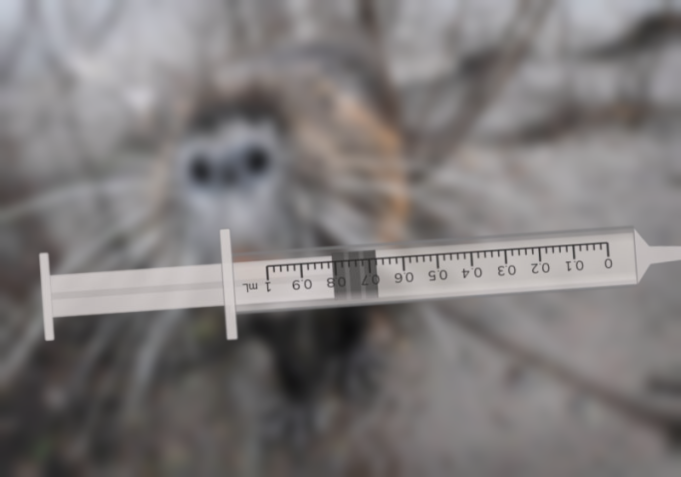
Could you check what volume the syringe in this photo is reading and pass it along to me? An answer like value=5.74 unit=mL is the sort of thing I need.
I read value=0.68 unit=mL
